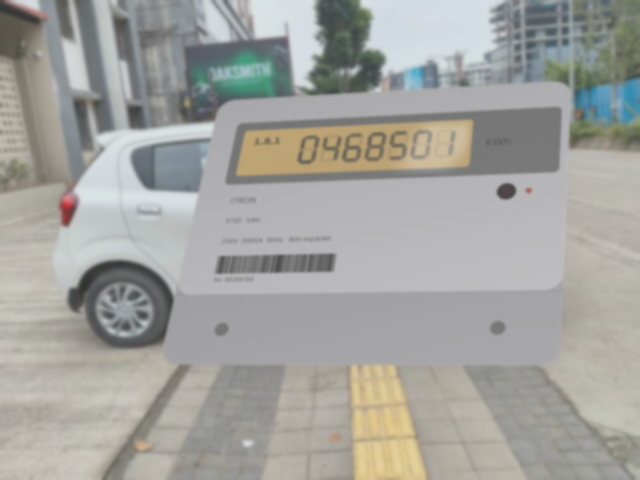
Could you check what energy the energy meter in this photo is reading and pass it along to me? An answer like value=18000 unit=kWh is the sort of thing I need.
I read value=468501 unit=kWh
